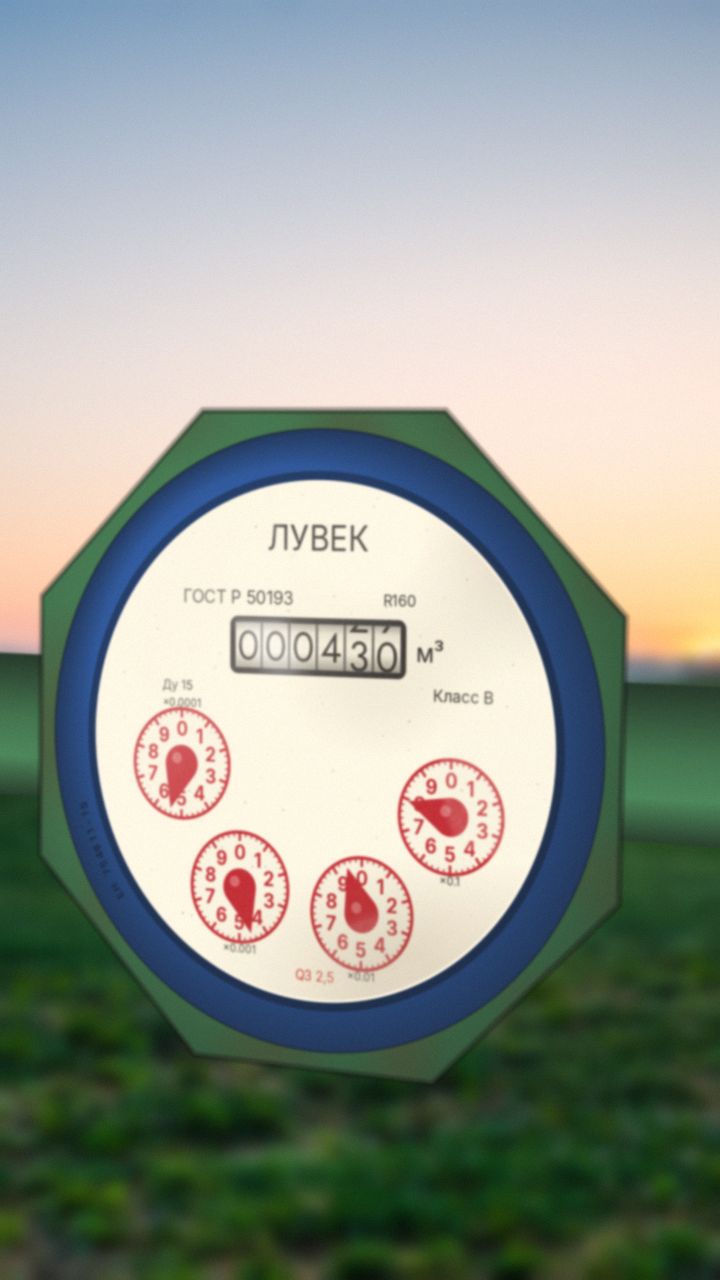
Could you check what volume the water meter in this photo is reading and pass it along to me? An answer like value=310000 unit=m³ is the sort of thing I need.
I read value=429.7945 unit=m³
